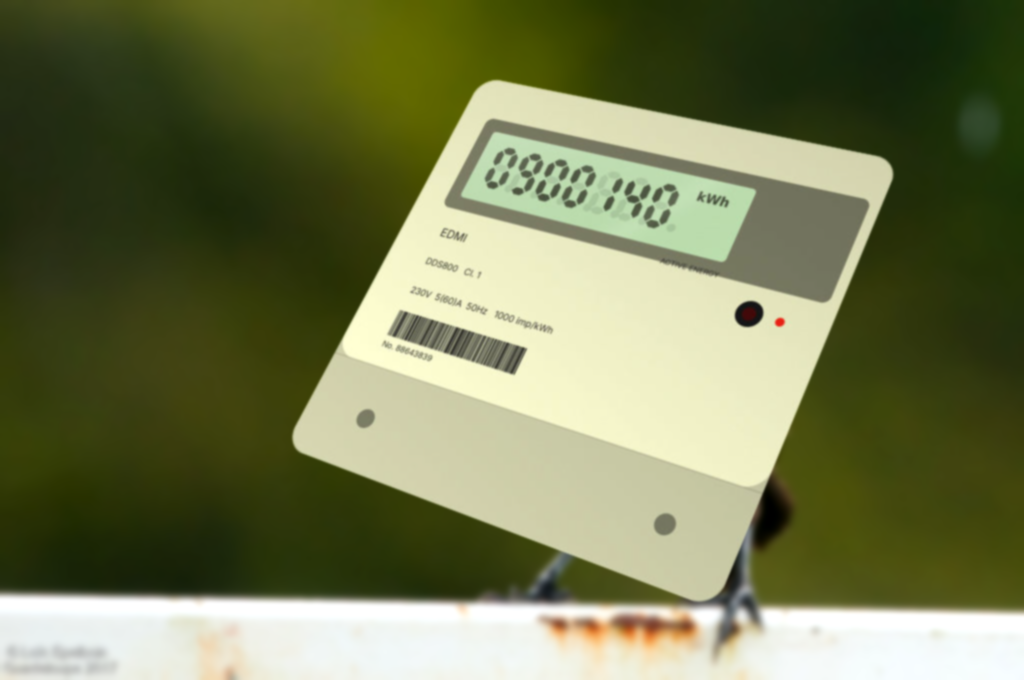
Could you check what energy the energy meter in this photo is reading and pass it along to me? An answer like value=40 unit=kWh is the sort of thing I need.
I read value=900140 unit=kWh
